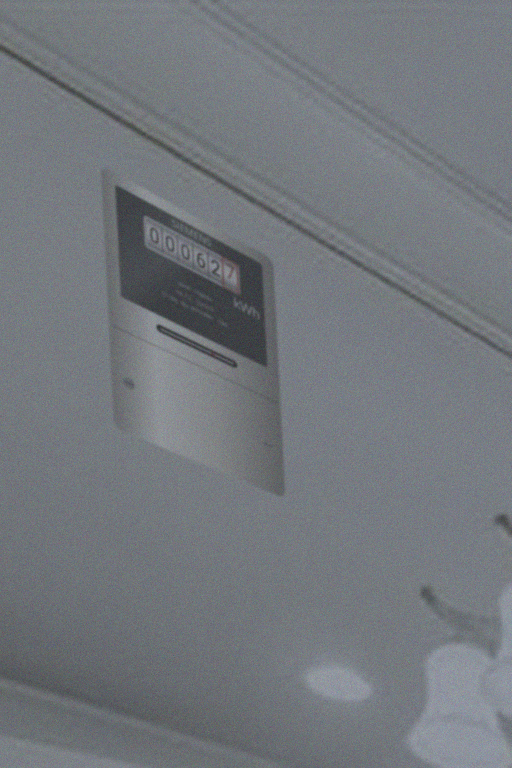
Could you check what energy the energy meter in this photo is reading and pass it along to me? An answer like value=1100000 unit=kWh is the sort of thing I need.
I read value=62.7 unit=kWh
